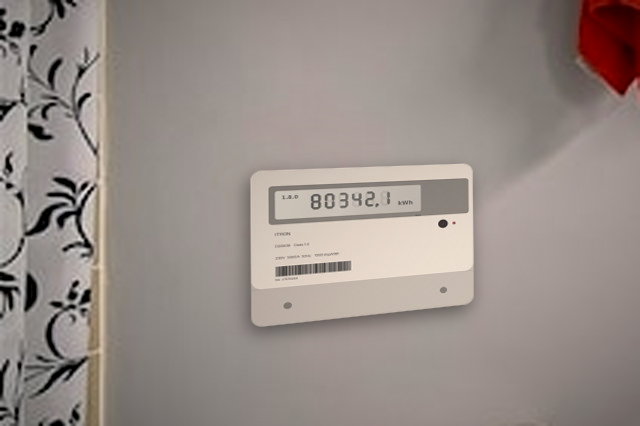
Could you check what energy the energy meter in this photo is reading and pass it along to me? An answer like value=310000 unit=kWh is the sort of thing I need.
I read value=80342.1 unit=kWh
